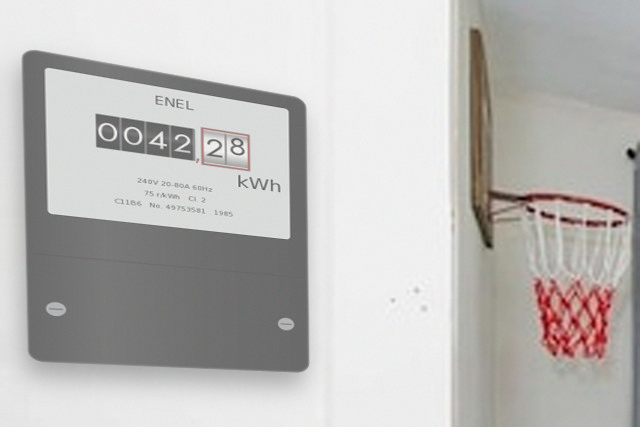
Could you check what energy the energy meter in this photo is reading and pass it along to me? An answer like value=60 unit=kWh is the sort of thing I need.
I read value=42.28 unit=kWh
